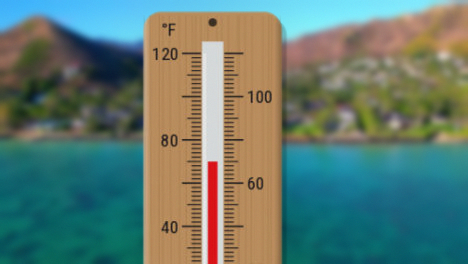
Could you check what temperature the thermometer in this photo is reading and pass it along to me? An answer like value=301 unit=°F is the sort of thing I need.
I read value=70 unit=°F
